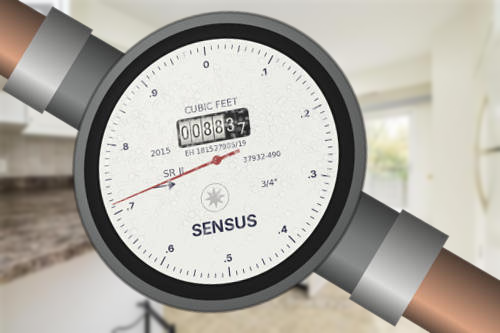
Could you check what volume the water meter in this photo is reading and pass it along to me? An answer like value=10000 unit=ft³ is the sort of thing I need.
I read value=8836.71 unit=ft³
